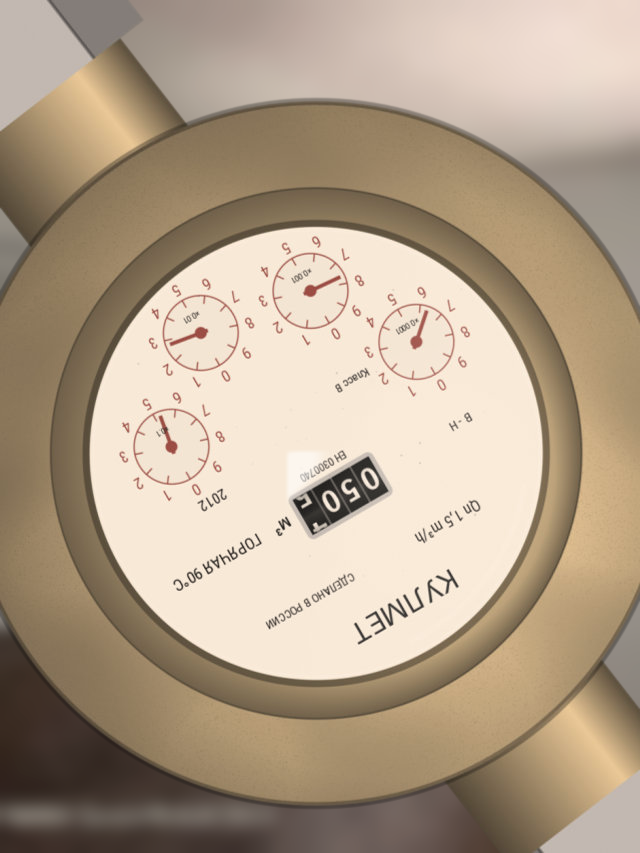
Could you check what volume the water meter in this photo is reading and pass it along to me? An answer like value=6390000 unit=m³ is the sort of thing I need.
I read value=504.5276 unit=m³
